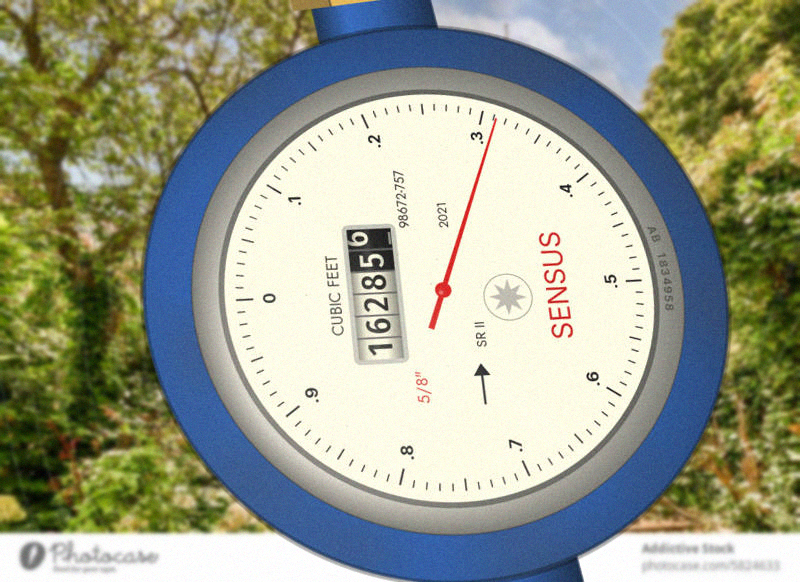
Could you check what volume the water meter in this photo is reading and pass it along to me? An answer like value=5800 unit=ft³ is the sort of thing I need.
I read value=162856.31 unit=ft³
